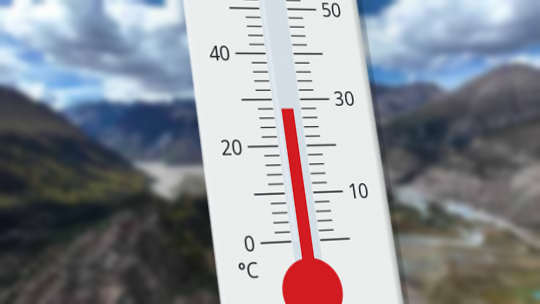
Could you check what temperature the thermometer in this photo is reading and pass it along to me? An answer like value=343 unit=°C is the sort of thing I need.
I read value=28 unit=°C
